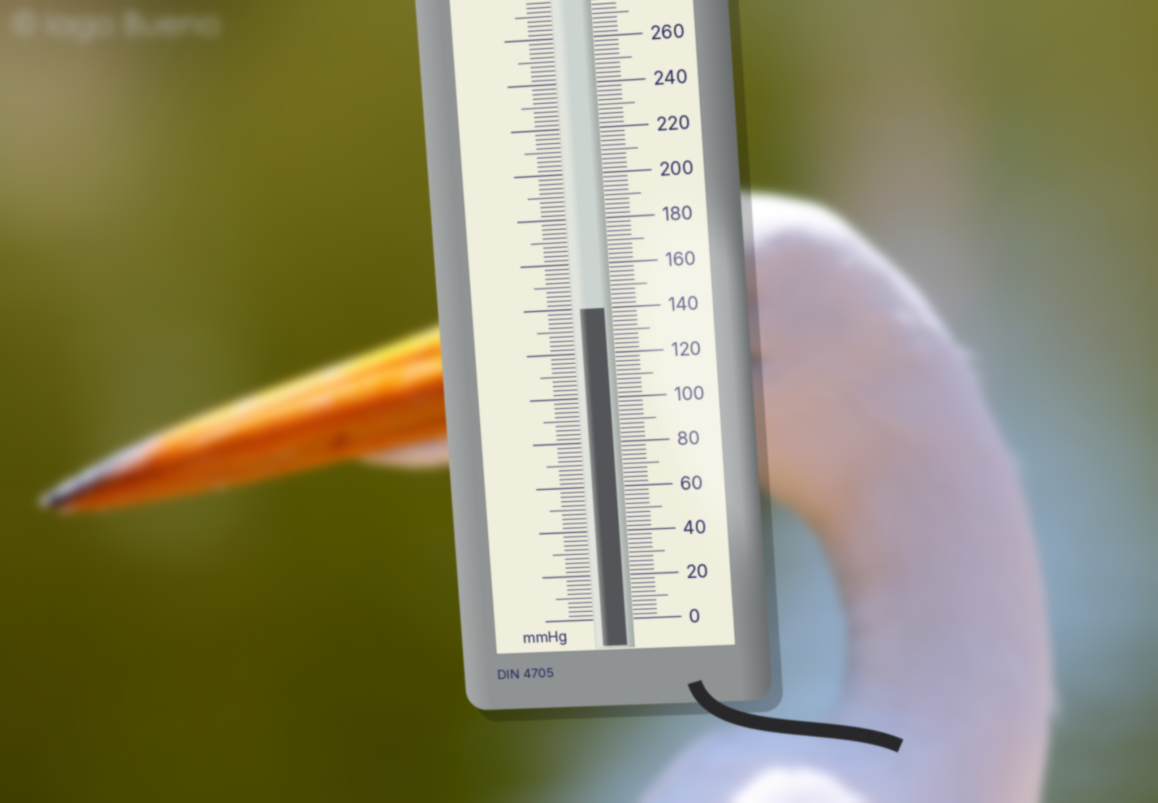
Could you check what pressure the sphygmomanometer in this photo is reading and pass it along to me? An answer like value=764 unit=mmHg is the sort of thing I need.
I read value=140 unit=mmHg
